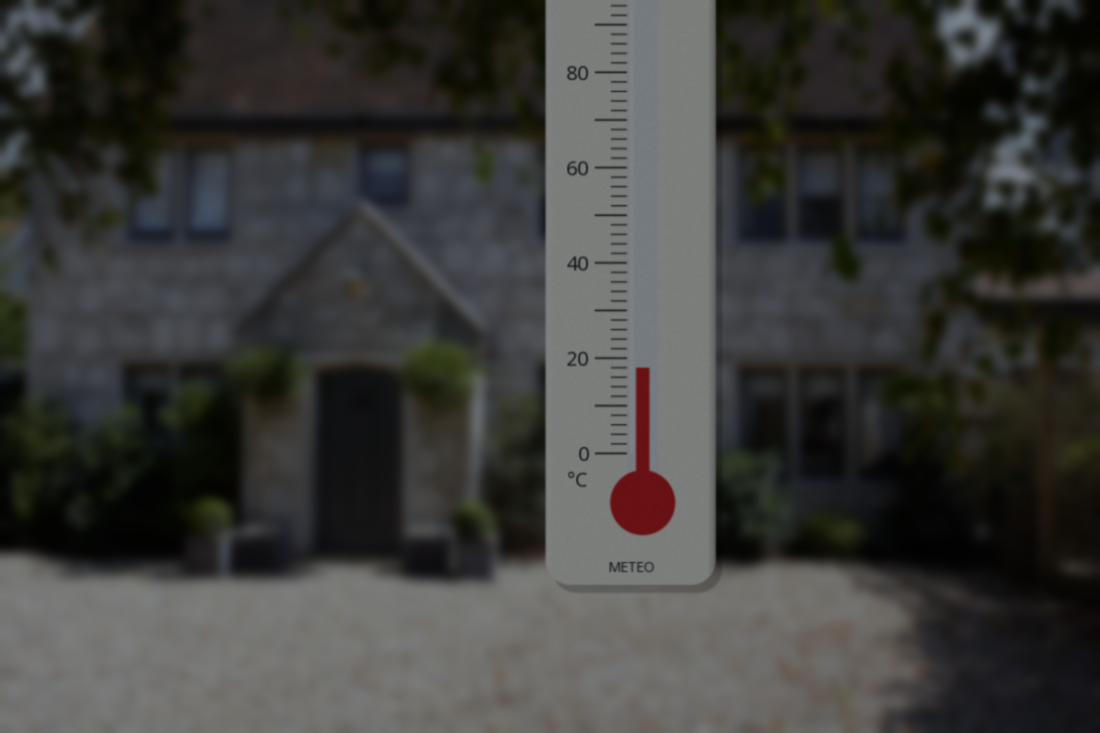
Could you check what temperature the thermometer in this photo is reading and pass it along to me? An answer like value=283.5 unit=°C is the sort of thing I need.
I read value=18 unit=°C
